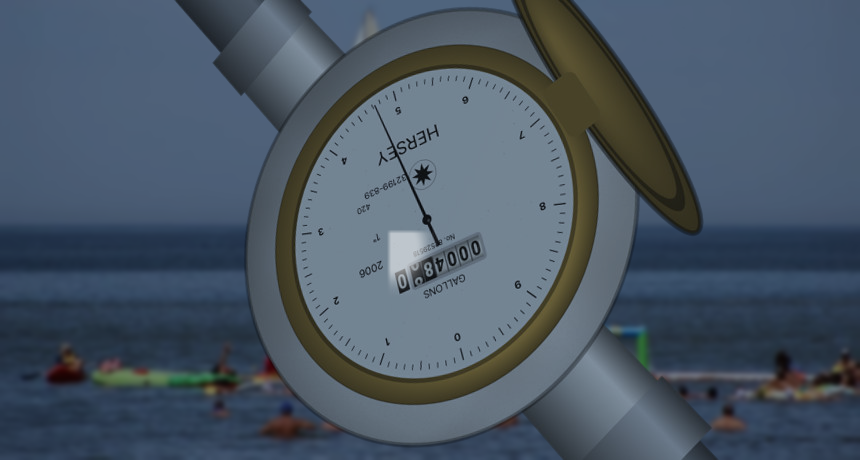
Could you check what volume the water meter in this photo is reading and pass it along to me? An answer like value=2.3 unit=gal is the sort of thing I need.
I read value=4884.7 unit=gal
